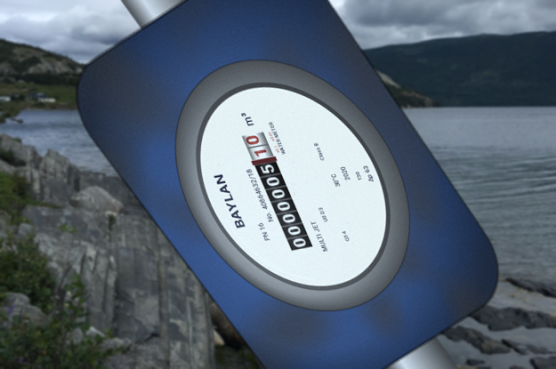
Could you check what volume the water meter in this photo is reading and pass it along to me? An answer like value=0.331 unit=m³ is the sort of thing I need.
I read value=5.10 unit=m³
